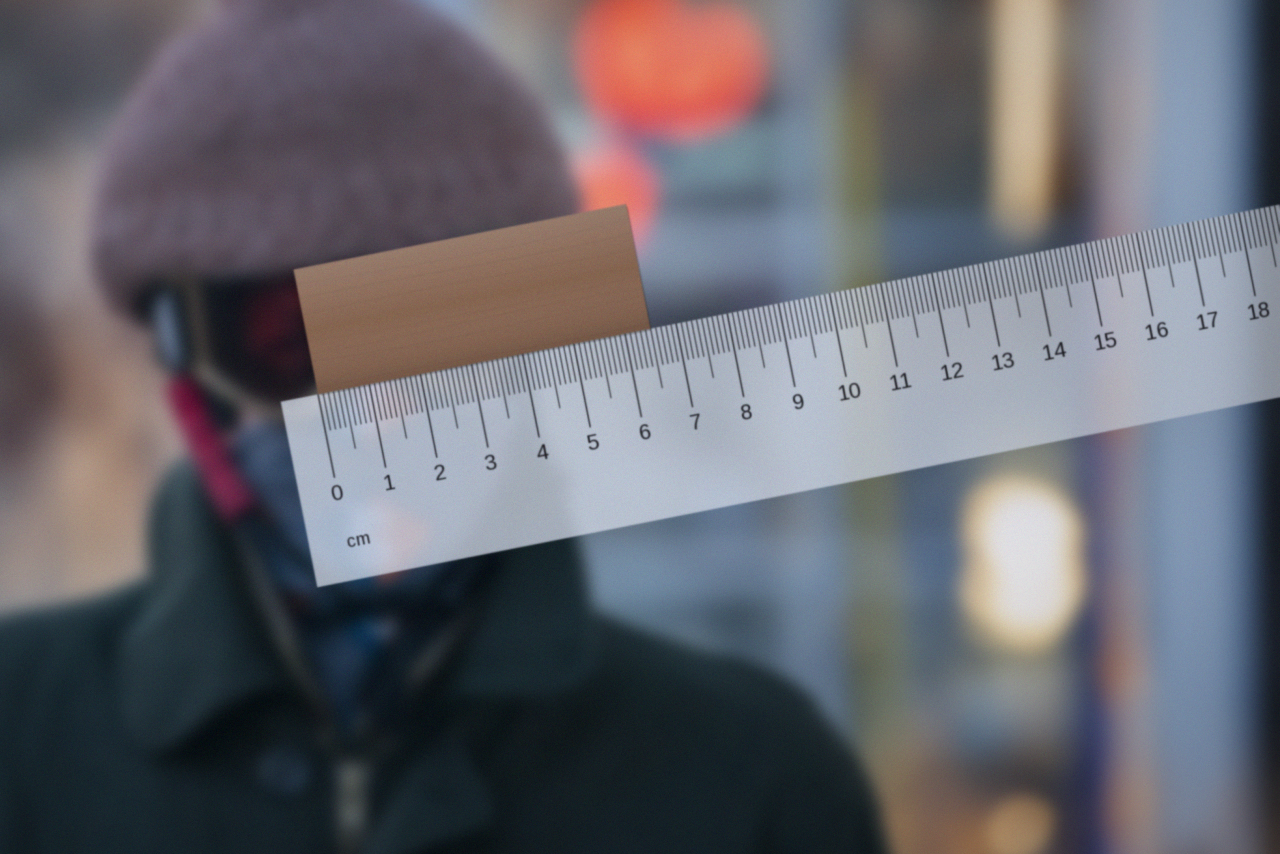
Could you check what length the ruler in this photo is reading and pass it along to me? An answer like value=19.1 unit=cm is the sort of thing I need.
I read value=6.5 unit=cm
